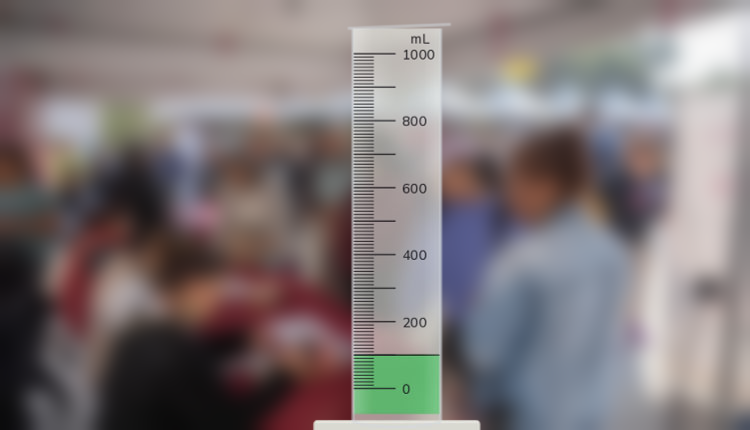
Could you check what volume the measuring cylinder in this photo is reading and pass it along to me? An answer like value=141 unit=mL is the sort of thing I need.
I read value=100 unit=mL
